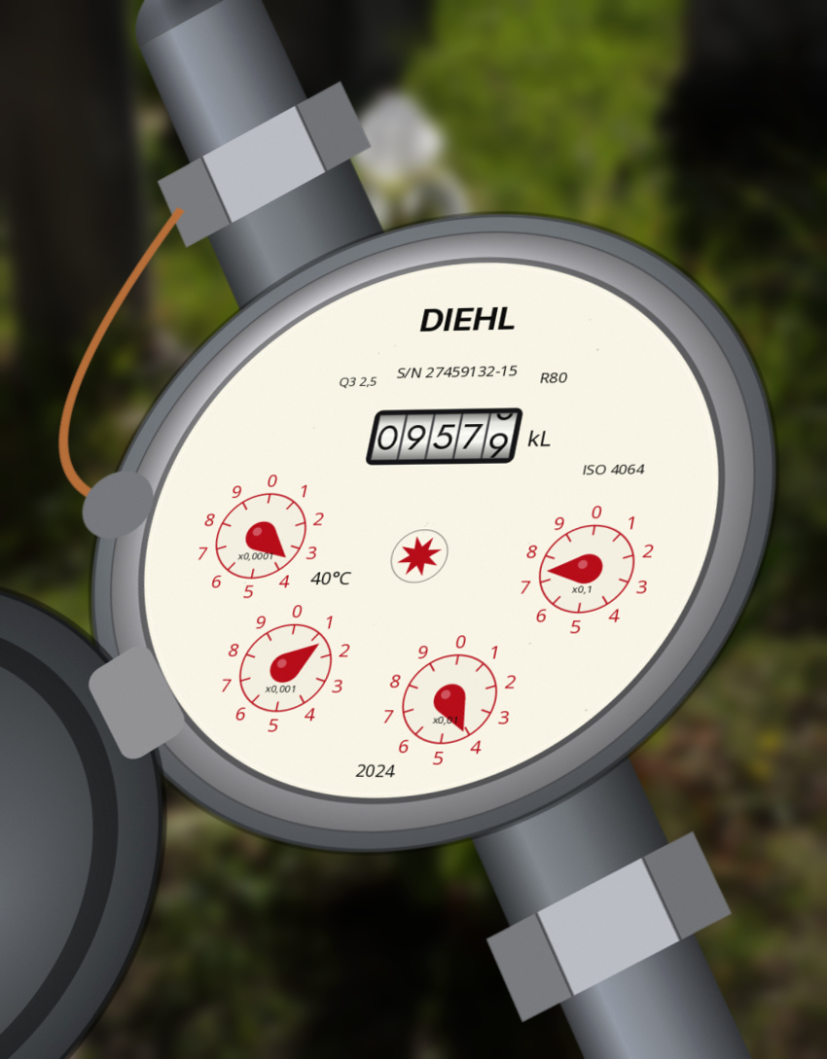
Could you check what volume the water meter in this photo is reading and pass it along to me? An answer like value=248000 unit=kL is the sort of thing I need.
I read value=9578.7413 unit=kL
